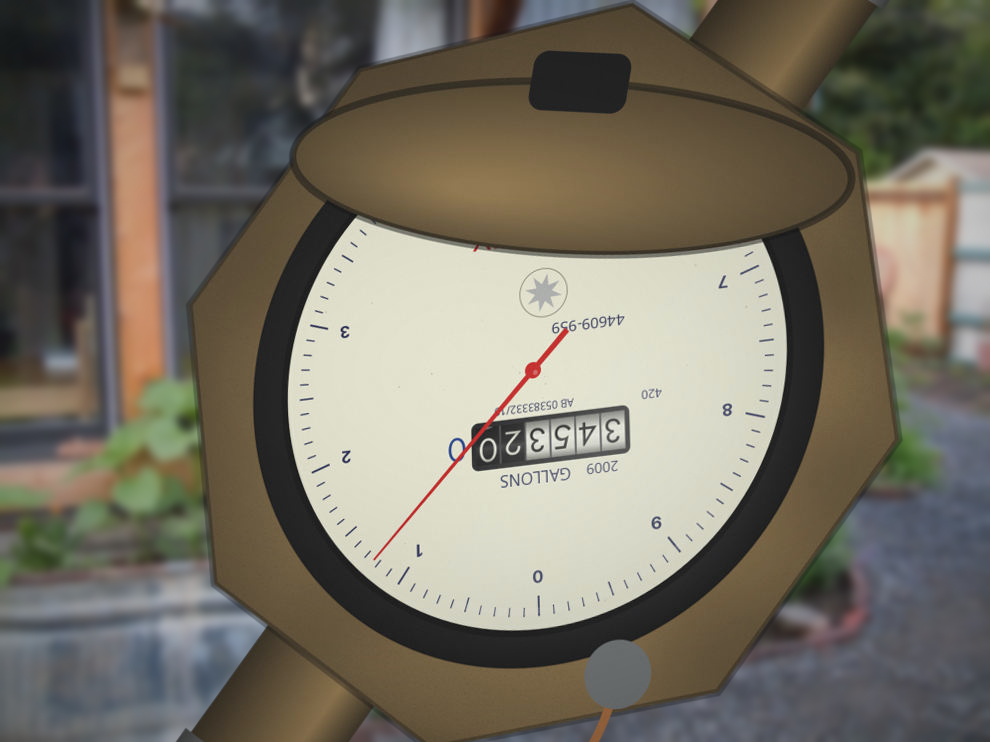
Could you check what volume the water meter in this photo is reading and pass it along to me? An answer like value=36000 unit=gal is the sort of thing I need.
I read value=3453201.2 unit=gal
